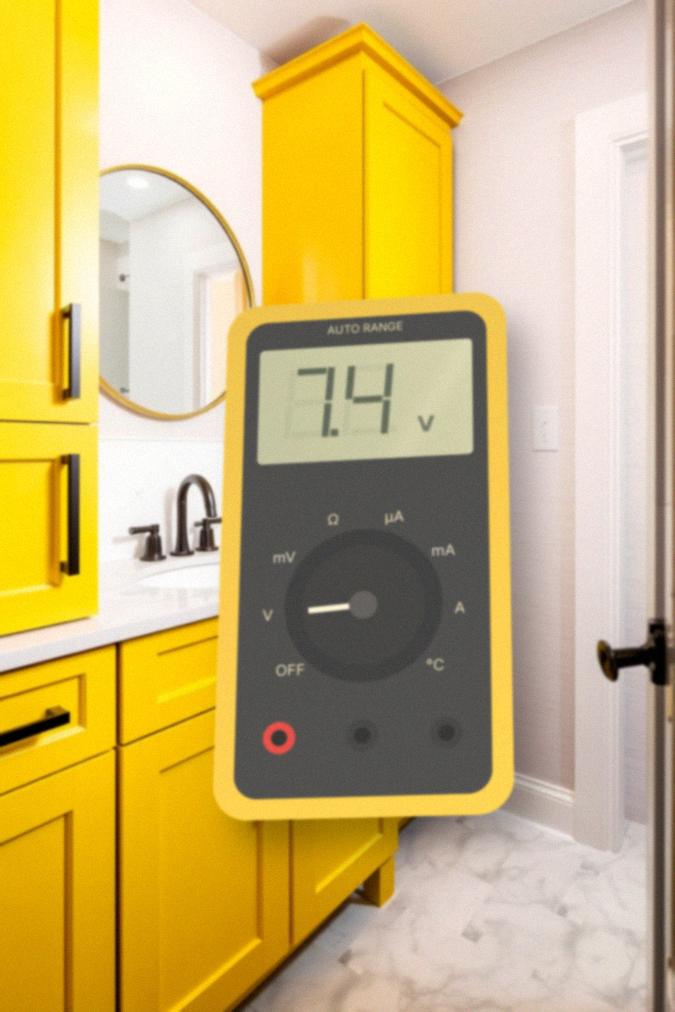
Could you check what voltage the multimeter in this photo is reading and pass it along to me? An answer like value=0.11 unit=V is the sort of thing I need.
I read value=7.4 unit=V
